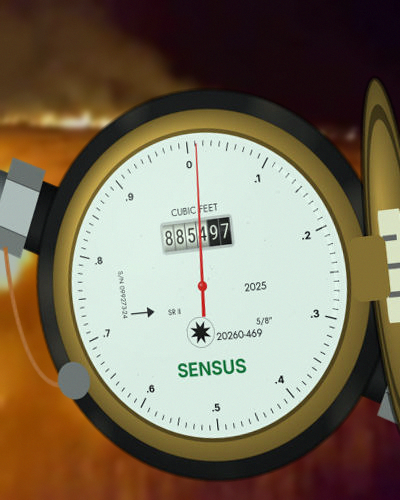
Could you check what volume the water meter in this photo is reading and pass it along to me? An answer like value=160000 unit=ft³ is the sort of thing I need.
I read value=885497.01 unit=ft³
